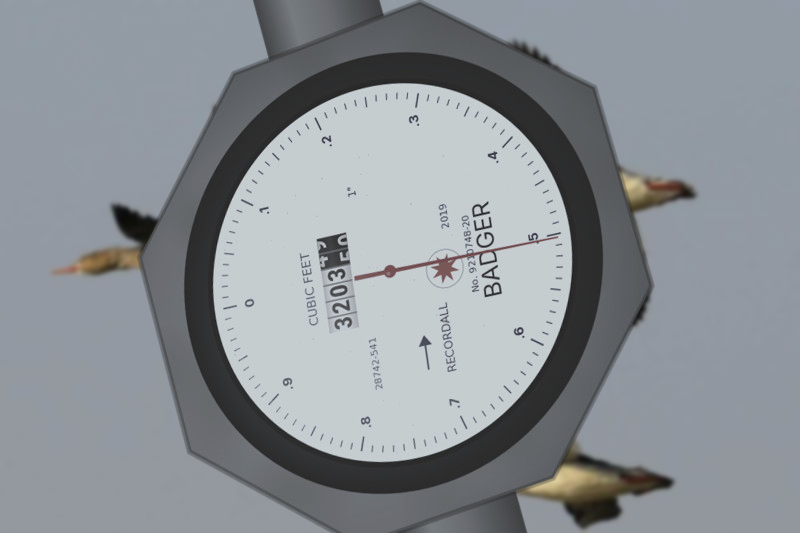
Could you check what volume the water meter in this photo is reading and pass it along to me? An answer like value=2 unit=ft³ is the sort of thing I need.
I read value=320349.50 unit=ft³
